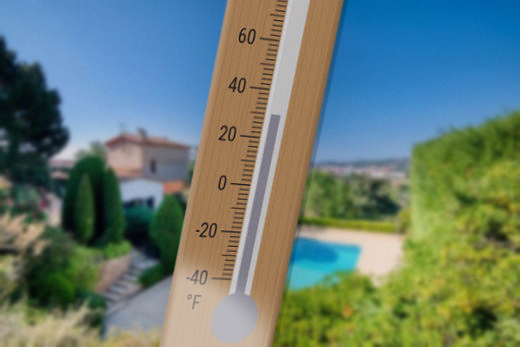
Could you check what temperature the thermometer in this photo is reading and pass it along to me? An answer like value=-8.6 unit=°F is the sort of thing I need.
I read value=30 unit=°F
